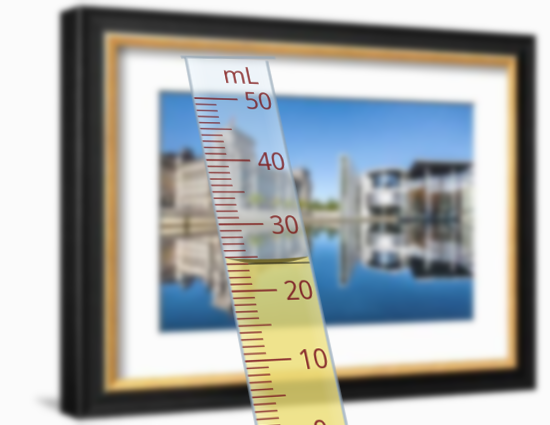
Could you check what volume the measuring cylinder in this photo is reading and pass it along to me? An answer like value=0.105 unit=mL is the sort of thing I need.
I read value=24 unit=mL
